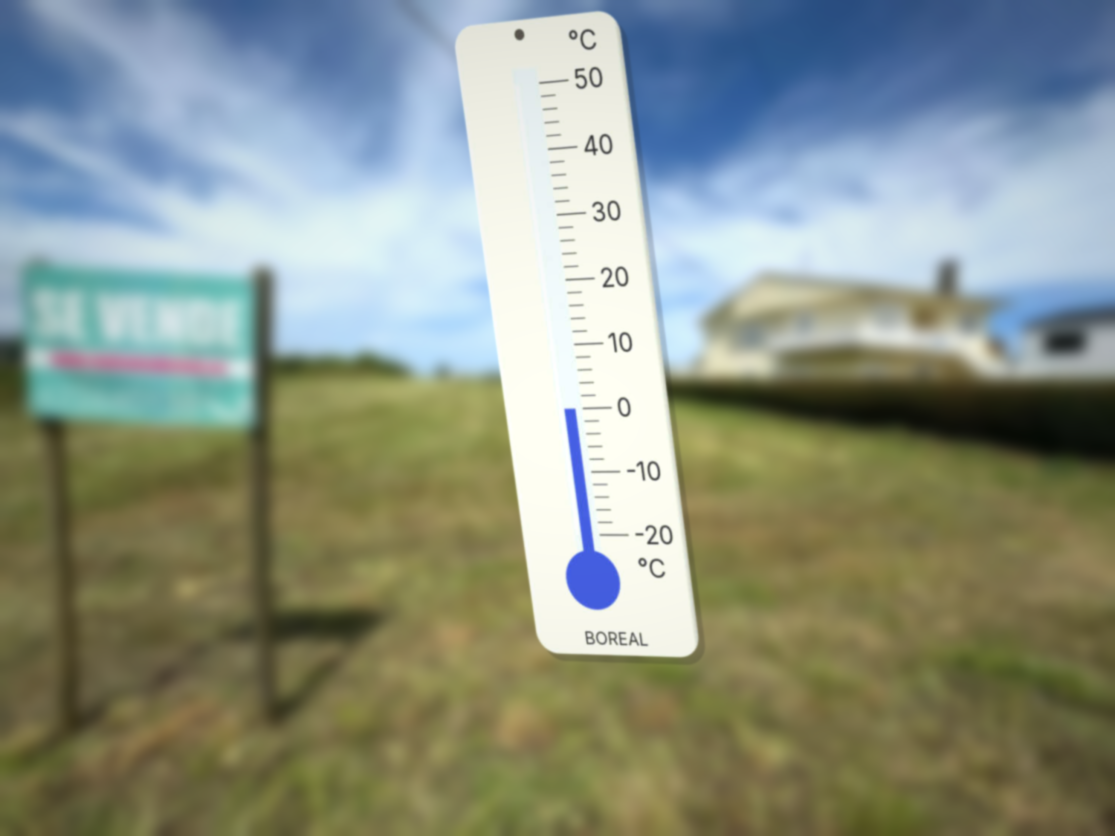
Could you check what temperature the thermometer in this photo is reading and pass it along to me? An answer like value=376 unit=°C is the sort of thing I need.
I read value=0 unit=°C
